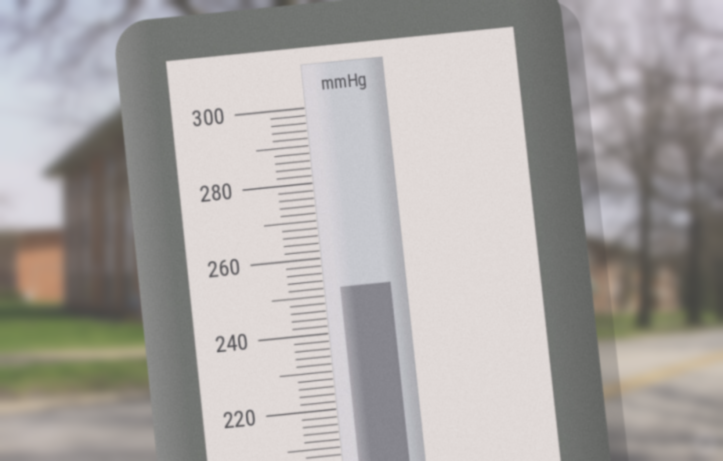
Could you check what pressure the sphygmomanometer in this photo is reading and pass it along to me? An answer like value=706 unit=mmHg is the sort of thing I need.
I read value=252 unit=mmHg
